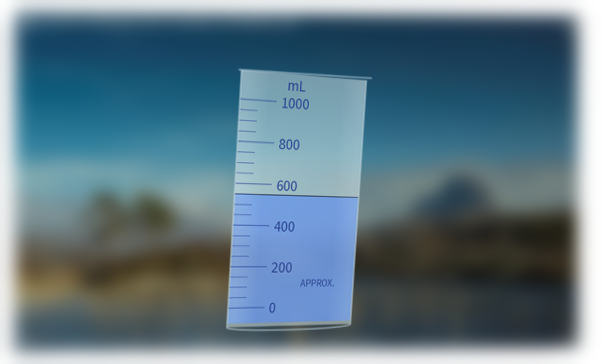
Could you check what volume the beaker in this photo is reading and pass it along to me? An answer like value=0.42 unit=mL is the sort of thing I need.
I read value=550 unit=mL
